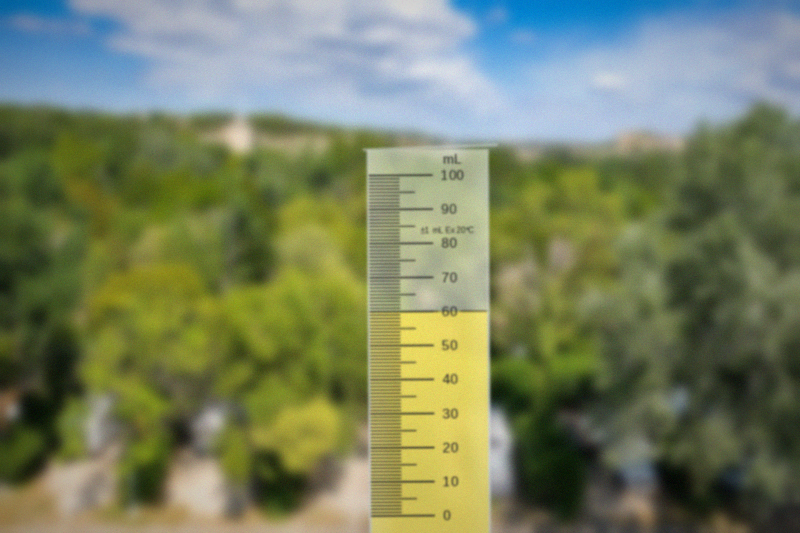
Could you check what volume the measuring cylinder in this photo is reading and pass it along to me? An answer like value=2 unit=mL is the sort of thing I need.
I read value=60 unit=mL
